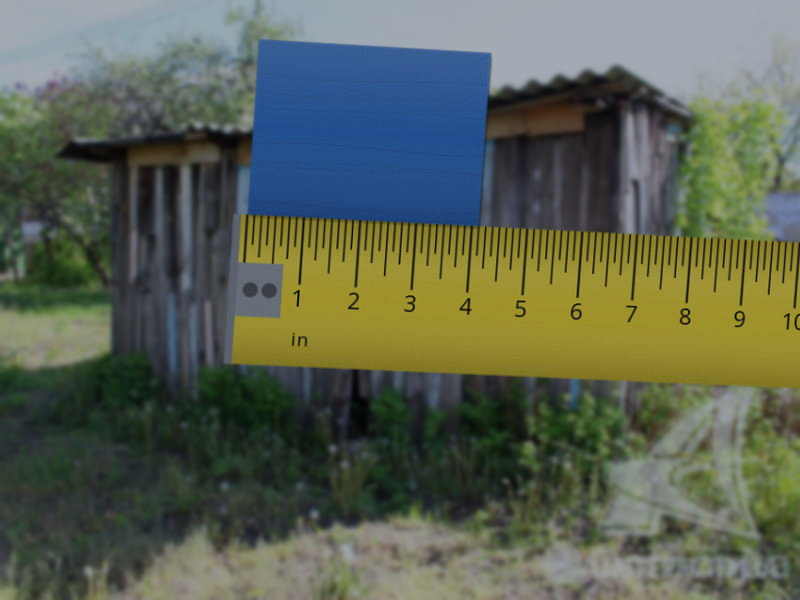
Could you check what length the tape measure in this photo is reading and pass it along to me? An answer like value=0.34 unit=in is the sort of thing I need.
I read value=4.125 unit=in
